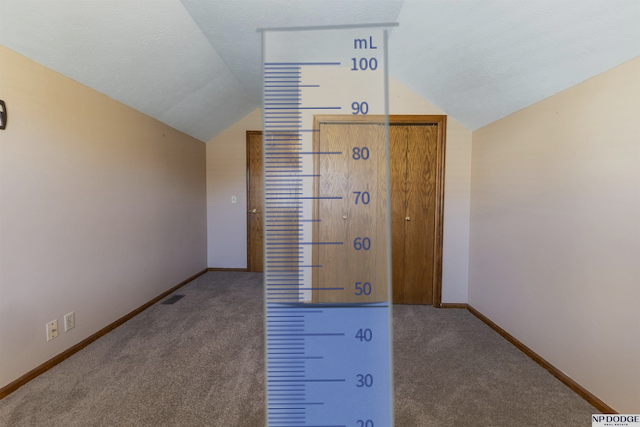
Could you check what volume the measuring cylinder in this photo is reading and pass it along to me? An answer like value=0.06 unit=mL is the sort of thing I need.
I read value=46 unit=mL
